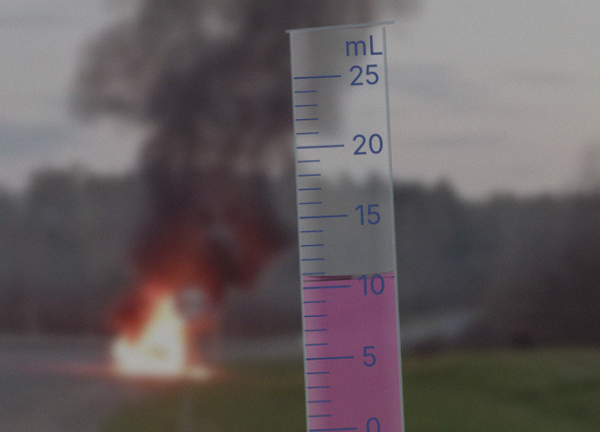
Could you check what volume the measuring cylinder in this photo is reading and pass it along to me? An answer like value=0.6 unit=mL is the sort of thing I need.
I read value=10.5 unit=mL
